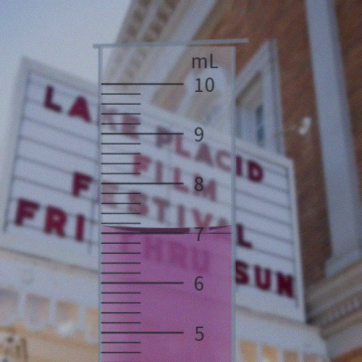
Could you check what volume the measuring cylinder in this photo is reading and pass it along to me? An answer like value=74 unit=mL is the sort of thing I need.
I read value=7 unit=mL
